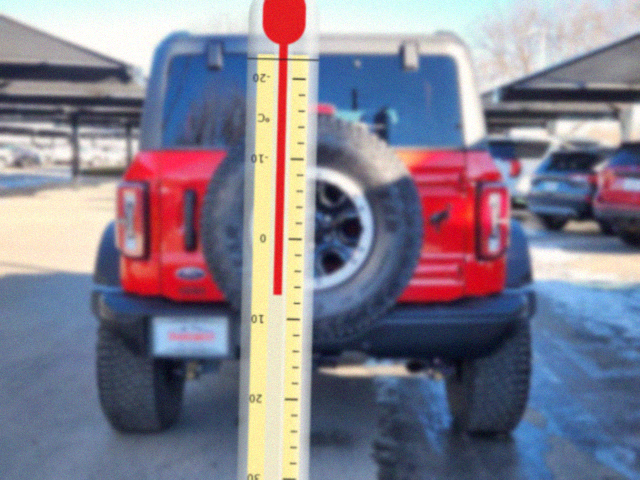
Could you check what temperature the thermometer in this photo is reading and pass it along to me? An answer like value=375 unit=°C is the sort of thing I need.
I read value=7 unit=°C
